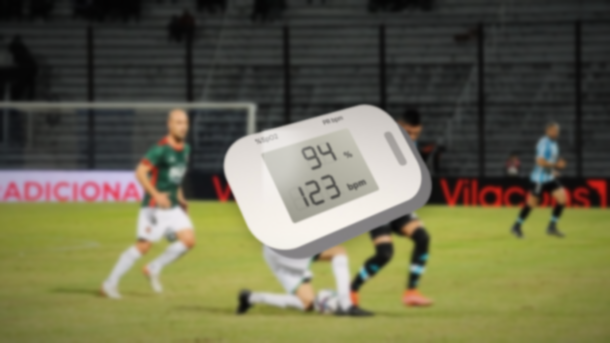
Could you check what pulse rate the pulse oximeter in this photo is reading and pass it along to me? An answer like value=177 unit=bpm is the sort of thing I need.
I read value=123 unit=bpm
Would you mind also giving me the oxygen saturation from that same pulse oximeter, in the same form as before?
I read value=94 unit=%
